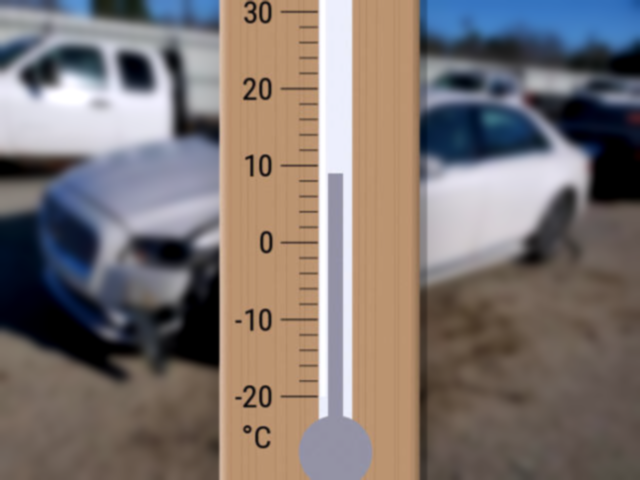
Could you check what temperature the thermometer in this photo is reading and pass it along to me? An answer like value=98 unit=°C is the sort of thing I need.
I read value=9 unit=°C
